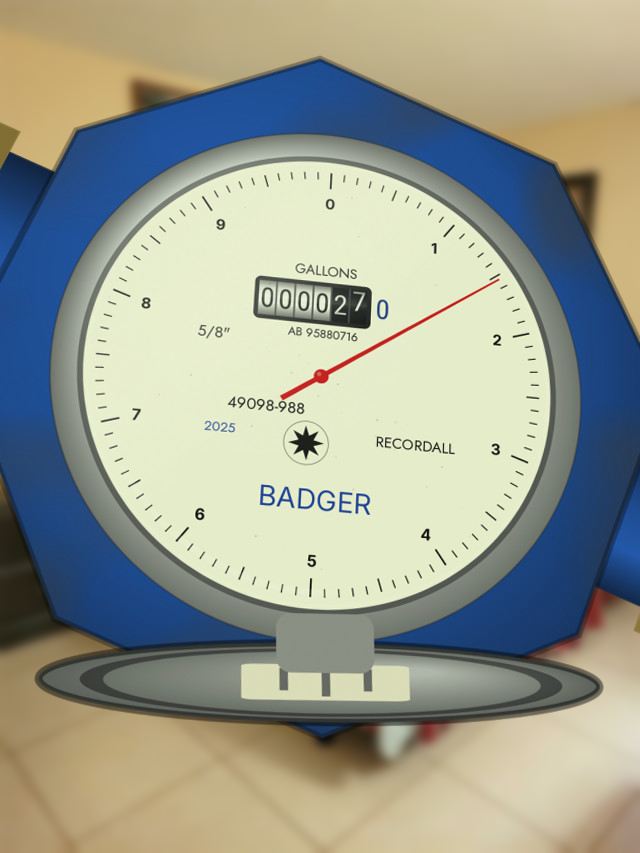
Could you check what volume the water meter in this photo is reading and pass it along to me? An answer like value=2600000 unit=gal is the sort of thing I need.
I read value=271.5 unit=gal
